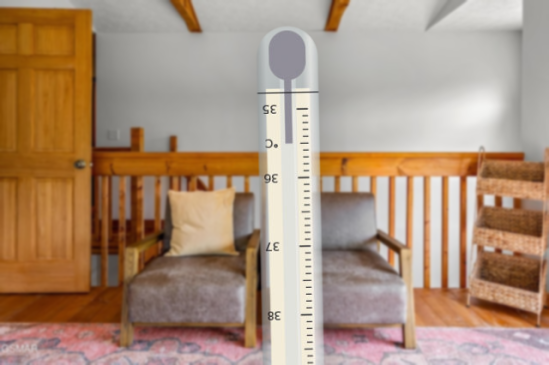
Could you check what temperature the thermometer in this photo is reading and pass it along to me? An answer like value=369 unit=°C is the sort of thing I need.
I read value=35.5 unit=°C
